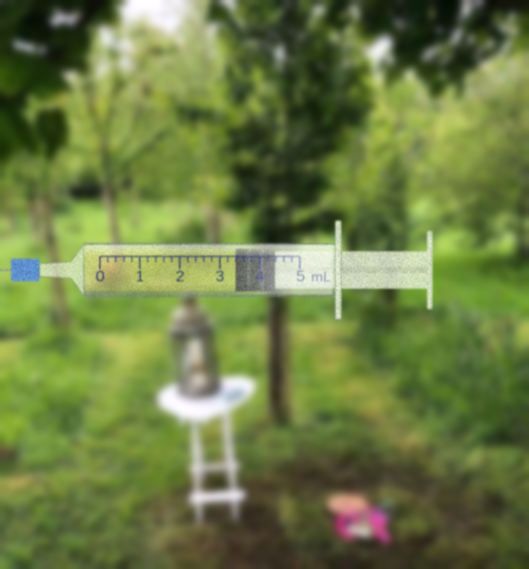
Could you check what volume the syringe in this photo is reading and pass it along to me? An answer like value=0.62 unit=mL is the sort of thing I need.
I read value=3.4 unit=mL
